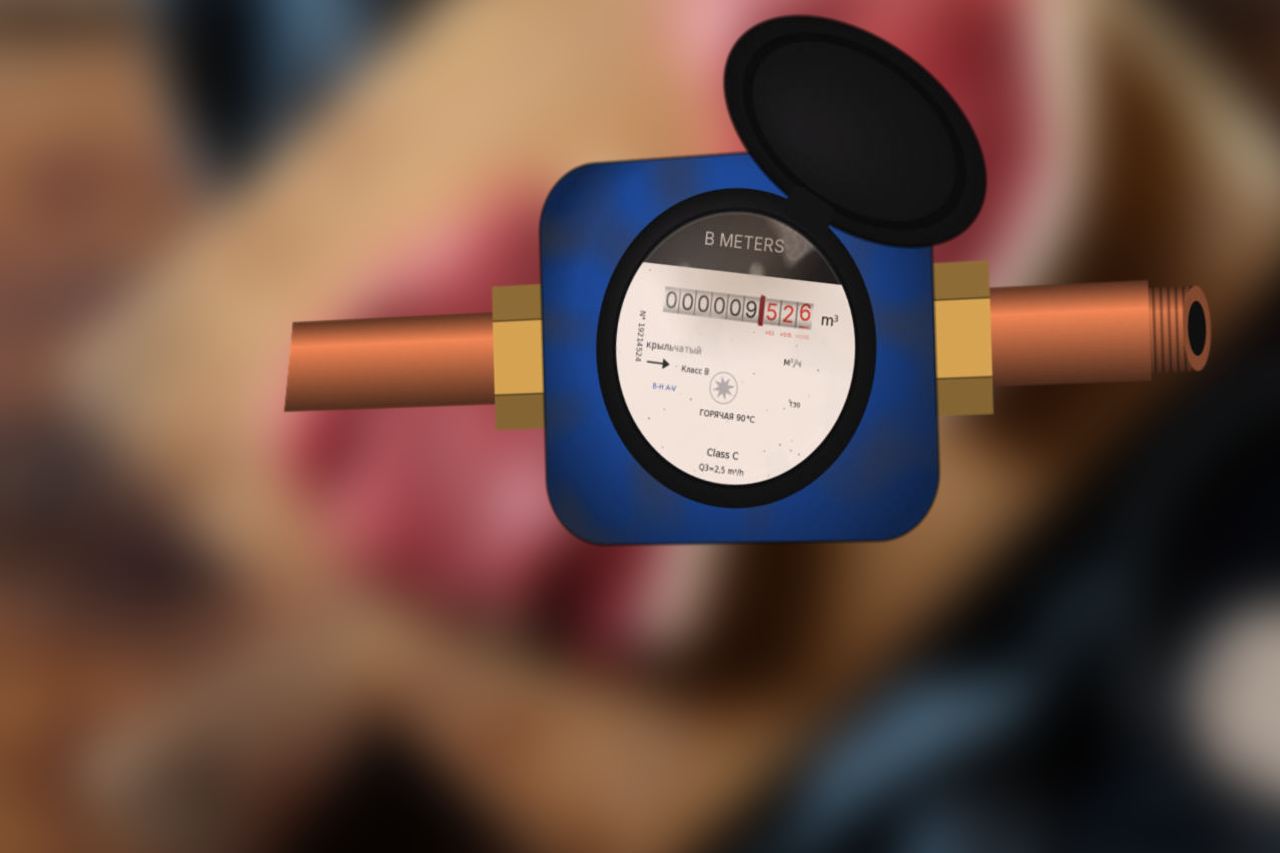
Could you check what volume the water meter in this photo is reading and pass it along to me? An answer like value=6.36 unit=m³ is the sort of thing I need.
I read value=9.526 unit=m³
